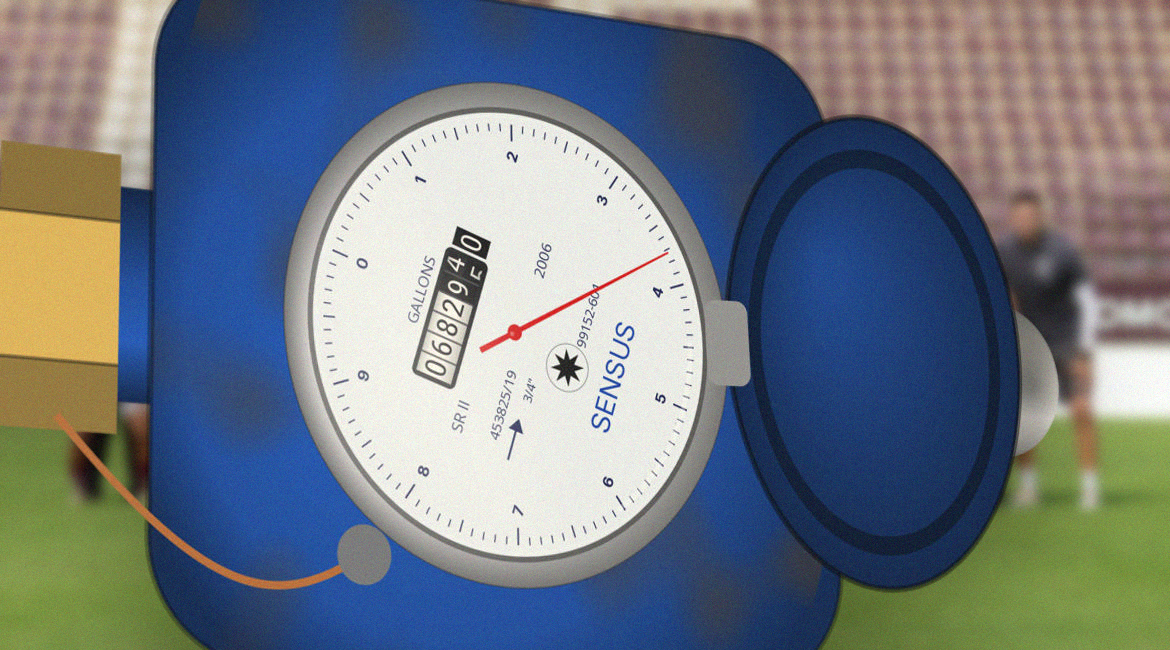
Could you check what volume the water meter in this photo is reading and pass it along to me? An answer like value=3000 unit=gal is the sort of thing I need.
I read value=682943.7 unit=gal
